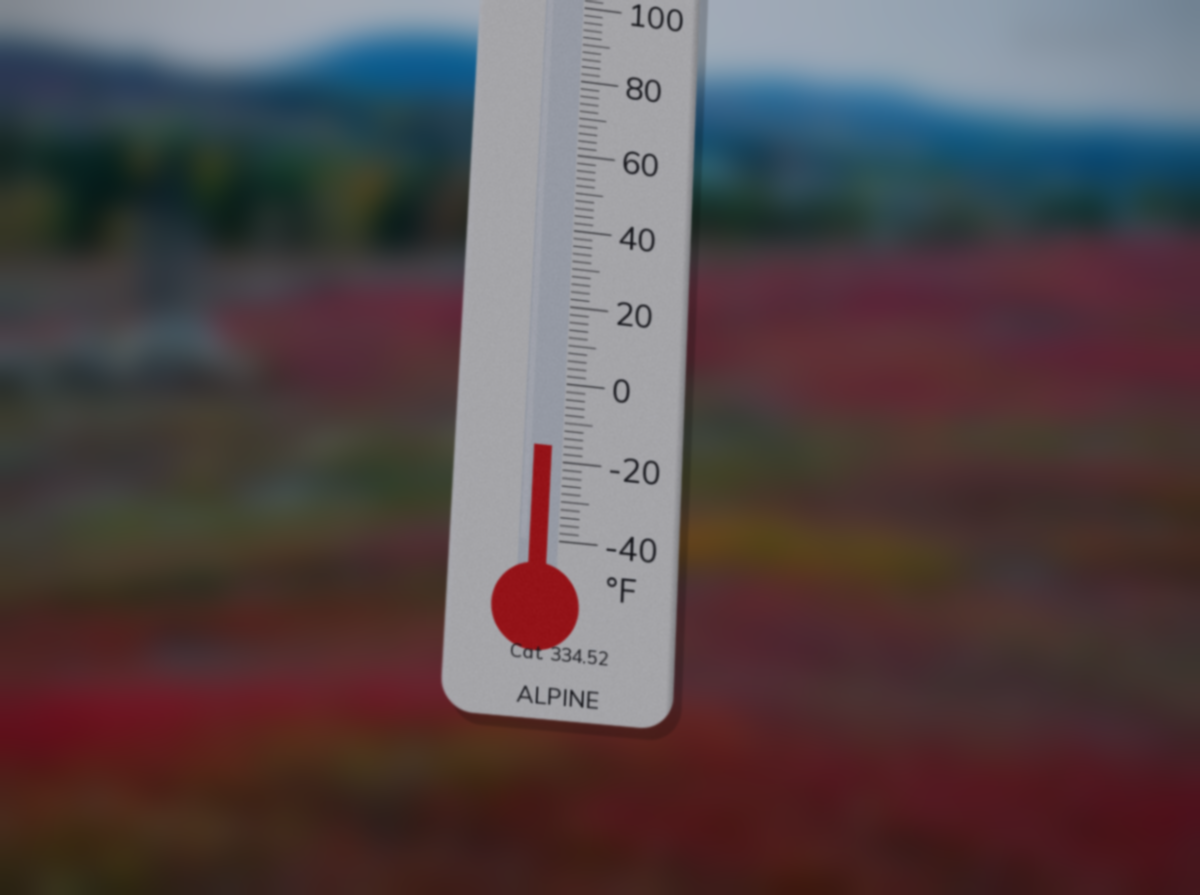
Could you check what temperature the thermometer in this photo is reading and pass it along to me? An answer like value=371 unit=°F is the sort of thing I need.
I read value=-16 unit=°F
